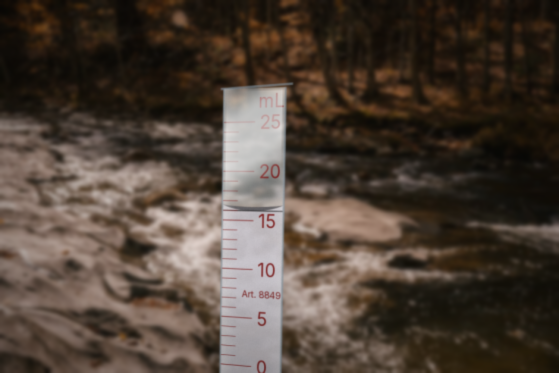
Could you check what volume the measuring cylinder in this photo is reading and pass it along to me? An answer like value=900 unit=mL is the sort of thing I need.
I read value=16 unit=mL
